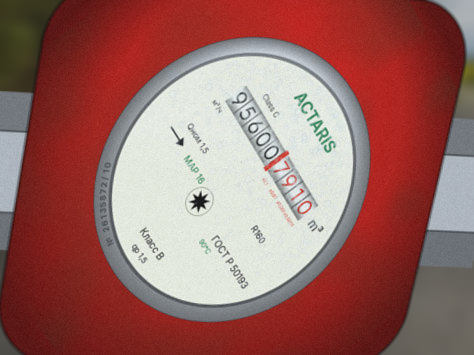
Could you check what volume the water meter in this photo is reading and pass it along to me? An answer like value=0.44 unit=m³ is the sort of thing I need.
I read value=95600.7910 unit=m³
